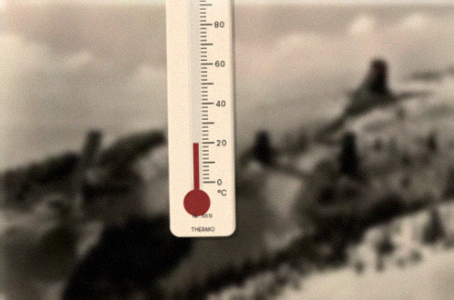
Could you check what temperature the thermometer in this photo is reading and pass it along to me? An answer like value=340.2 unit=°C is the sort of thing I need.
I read value=20 unit=°C
